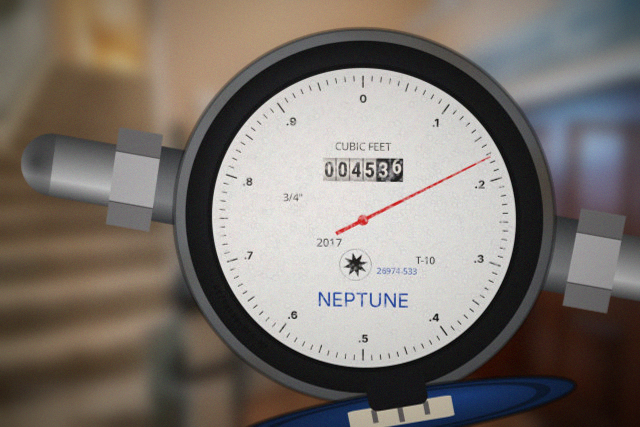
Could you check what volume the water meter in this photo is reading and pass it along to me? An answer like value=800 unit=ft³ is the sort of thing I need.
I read value=4536.17 unit=ft³
